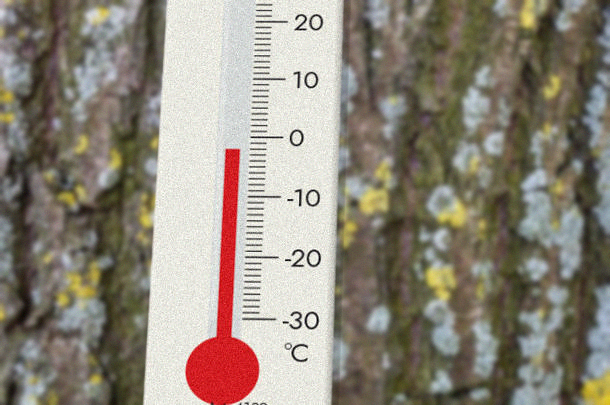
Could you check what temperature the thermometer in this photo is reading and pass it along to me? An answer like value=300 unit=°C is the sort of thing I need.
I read value=-2 unit=°C
